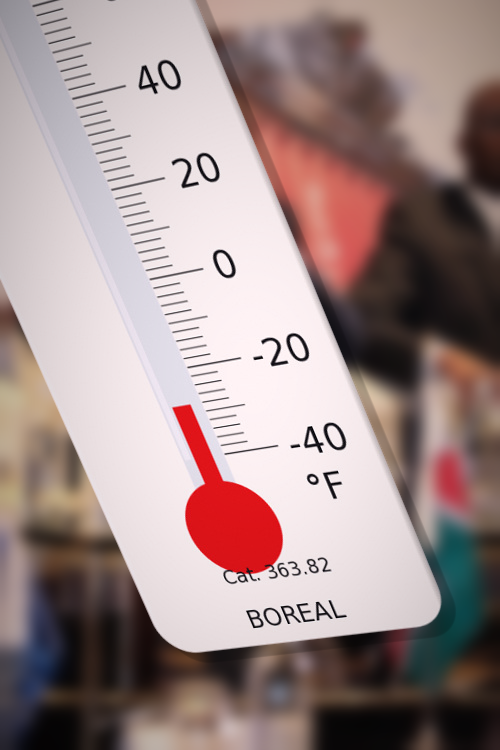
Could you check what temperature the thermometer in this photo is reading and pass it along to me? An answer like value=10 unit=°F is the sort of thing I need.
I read value=-28 unit=°F
